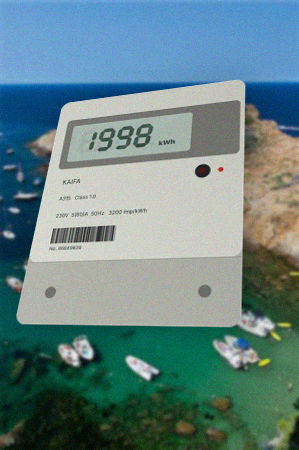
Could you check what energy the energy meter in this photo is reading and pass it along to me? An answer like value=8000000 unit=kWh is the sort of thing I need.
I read value=1998 unit=kWh
